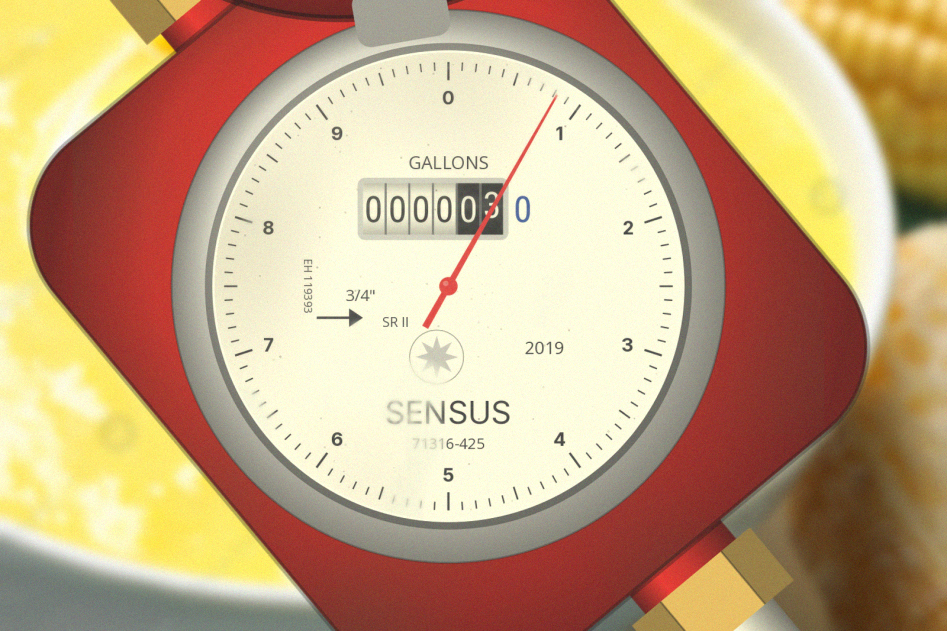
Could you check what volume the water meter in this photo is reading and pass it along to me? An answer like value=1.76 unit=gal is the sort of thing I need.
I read value=30.8 unit=gal
